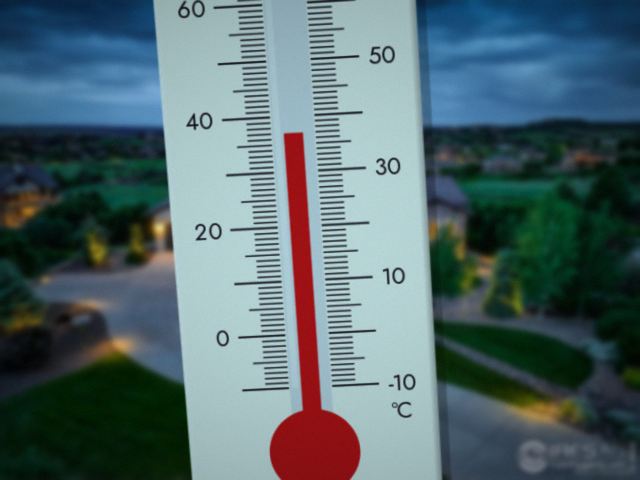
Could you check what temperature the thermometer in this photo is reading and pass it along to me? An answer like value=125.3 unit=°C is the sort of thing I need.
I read value=37 unit=°C
